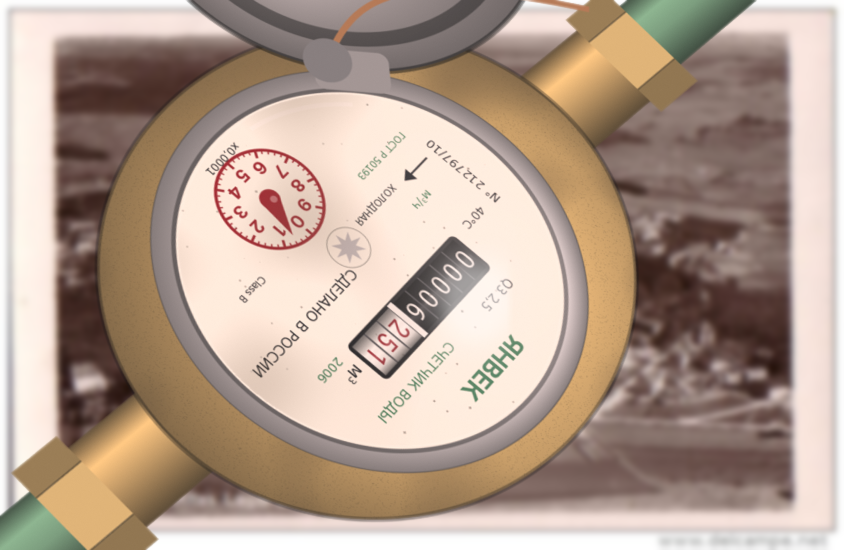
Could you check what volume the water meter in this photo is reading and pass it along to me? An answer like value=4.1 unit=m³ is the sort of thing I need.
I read value=6.2510 unit=m³
